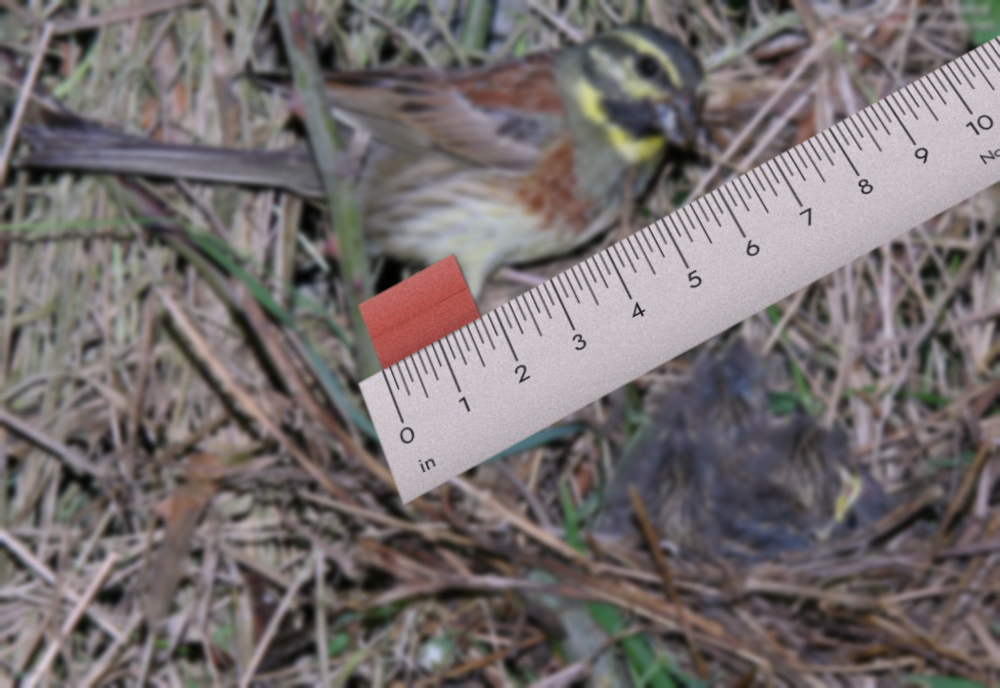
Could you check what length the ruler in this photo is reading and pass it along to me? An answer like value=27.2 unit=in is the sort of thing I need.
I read value=1.75 unit=in
